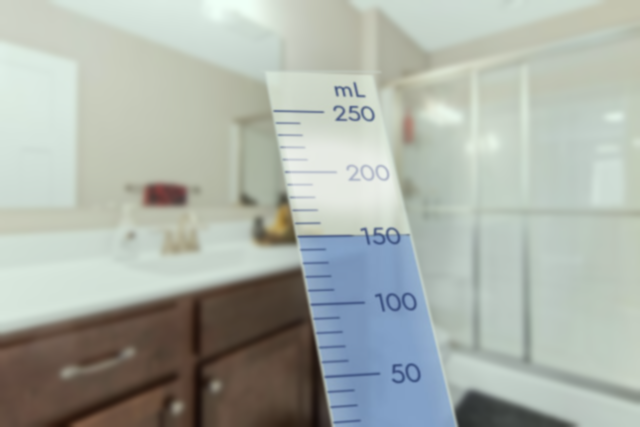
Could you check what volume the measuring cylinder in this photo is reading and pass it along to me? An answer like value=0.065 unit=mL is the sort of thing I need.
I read value=150 unit=mL
